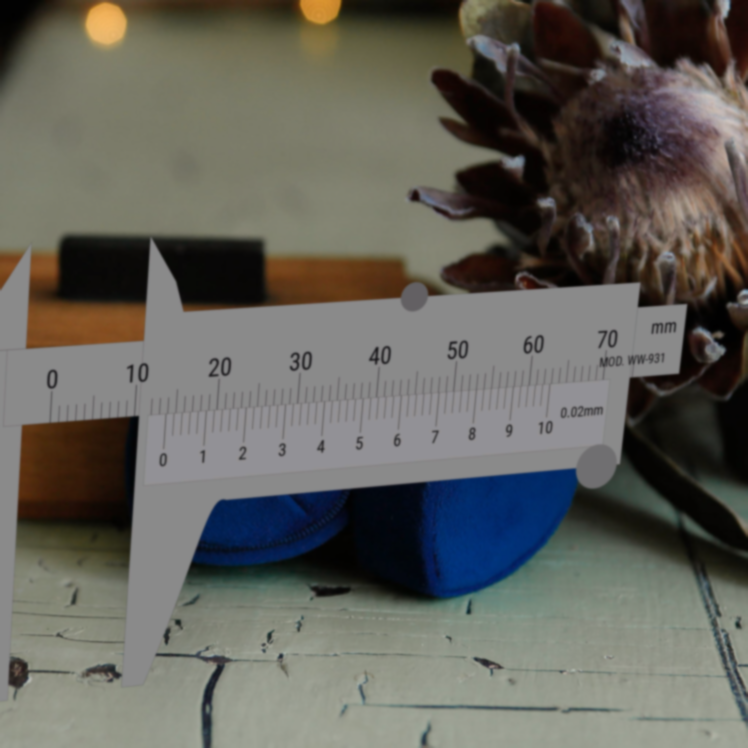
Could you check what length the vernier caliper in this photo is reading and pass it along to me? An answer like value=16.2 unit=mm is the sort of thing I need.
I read value=13.8 unit=mm
